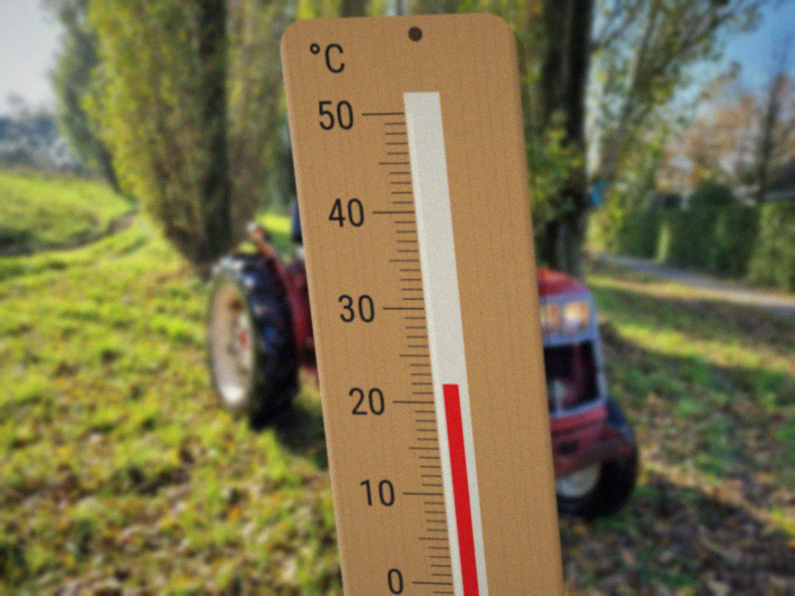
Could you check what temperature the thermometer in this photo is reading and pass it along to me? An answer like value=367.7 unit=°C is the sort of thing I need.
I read value=22 unit=°C
